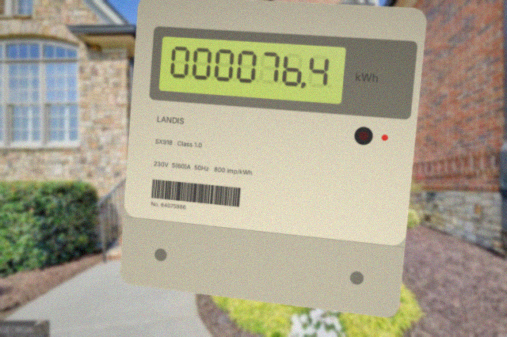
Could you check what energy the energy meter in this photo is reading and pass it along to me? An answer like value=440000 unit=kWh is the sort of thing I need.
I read value=76.4 unit=kWh
